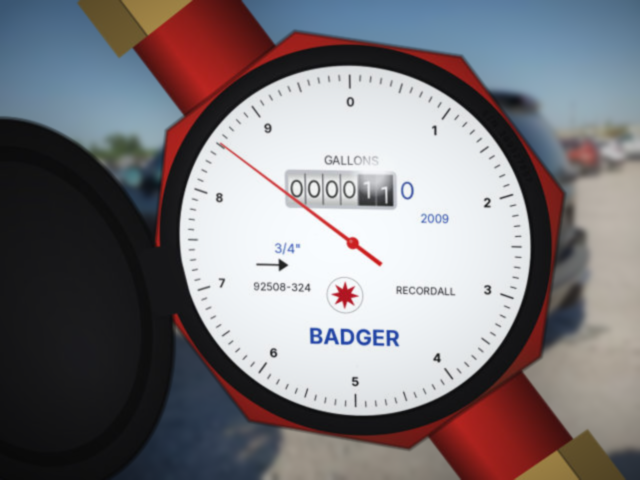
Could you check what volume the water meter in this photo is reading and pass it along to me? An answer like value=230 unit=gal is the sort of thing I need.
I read value=108.5 unit=gal
